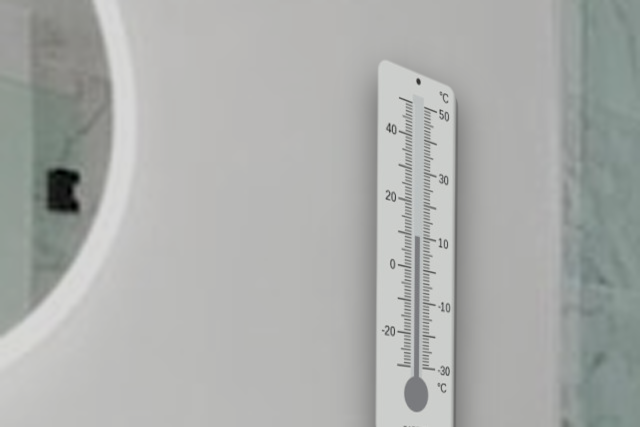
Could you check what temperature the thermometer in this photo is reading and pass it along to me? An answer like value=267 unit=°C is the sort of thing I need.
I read value=10 unit=°C
